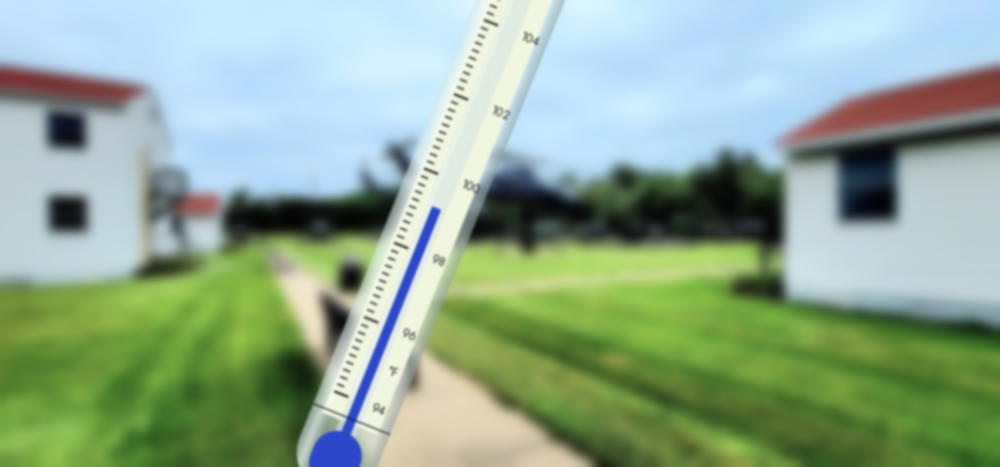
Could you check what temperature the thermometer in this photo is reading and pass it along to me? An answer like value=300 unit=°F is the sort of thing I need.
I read value=99.2 unit=°F
